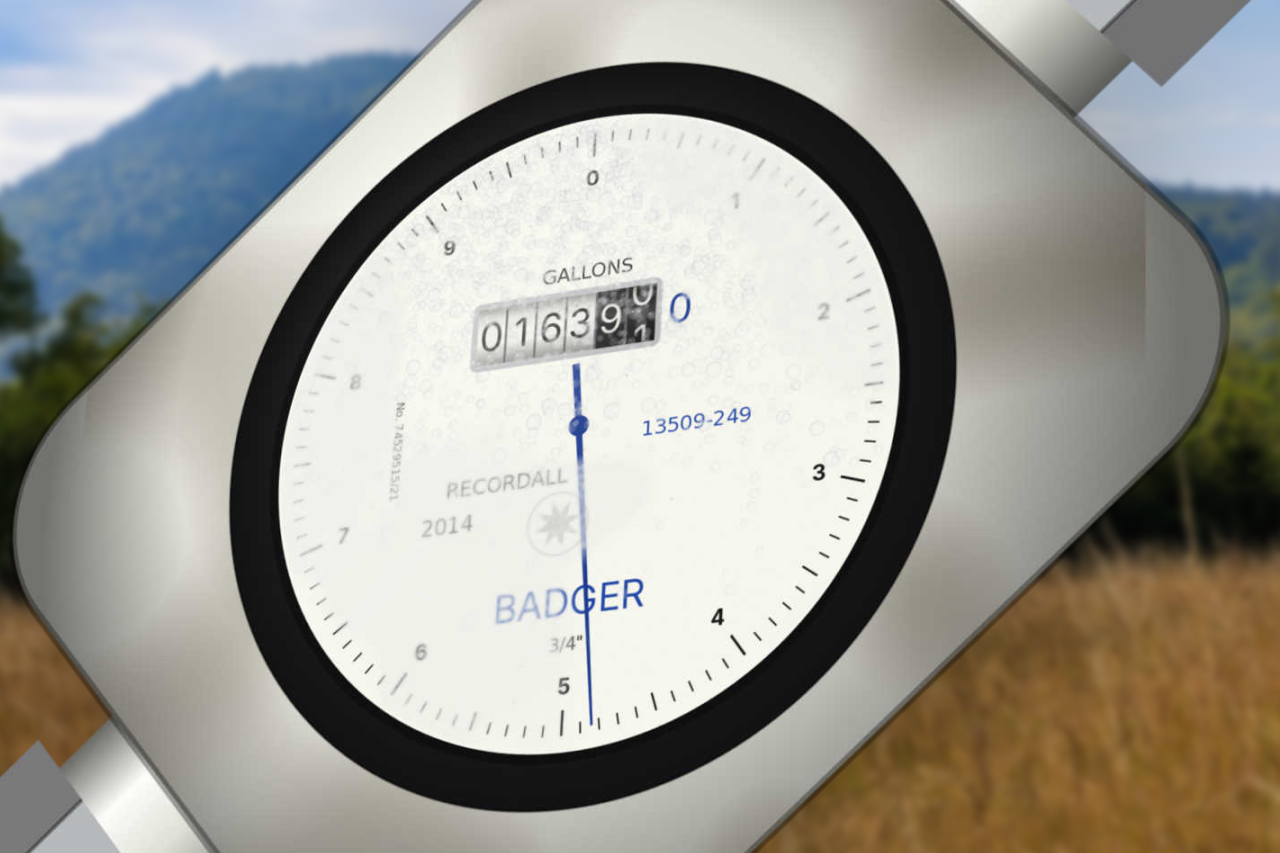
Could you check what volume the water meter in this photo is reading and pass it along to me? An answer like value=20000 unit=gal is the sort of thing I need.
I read value=163904.8 unit=gal
